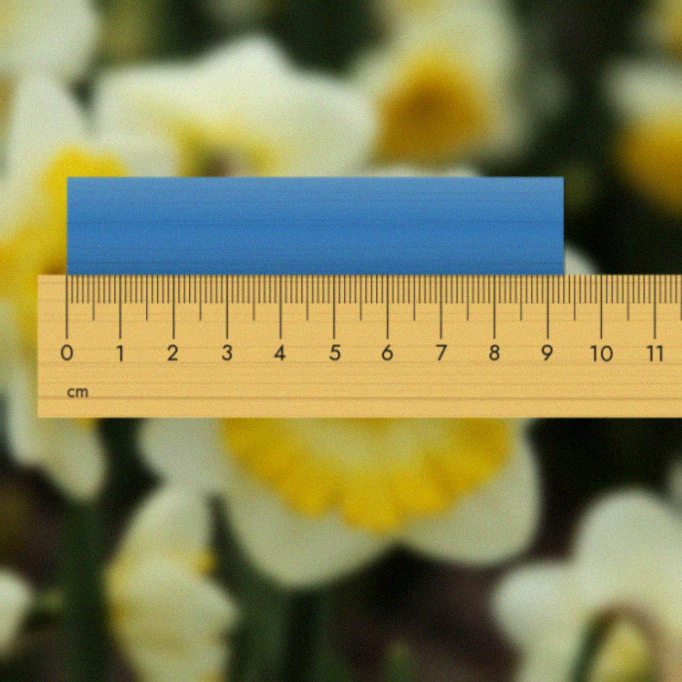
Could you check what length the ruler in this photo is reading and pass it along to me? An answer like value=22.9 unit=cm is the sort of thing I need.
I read value=9.3 unit=cm
